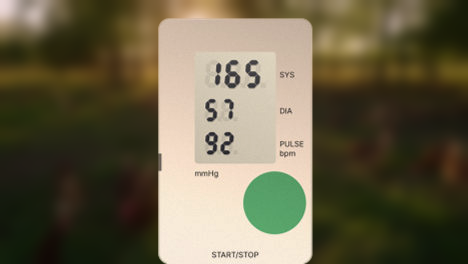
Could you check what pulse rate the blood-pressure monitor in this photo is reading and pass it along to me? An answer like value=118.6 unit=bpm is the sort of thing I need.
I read value=92 unit=bpm
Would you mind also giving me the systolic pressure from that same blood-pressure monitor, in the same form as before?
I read value=165 unit=mmHg
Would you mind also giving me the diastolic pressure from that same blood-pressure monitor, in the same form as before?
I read value=57 unit=mmHg
